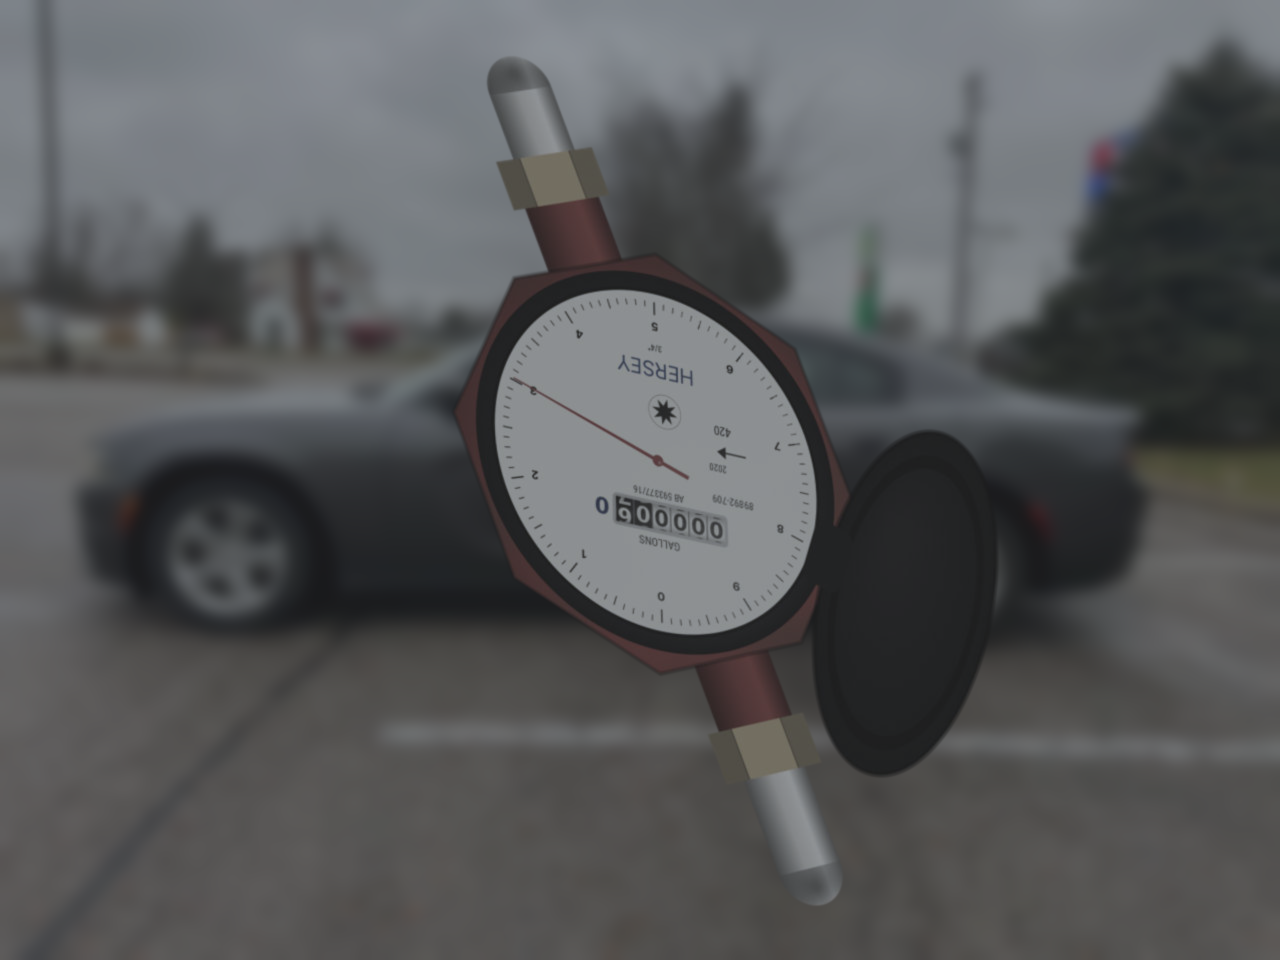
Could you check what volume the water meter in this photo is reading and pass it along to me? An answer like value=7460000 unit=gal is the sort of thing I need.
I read value=63.0 unit=gal
